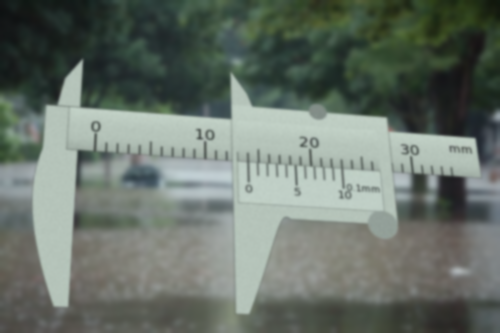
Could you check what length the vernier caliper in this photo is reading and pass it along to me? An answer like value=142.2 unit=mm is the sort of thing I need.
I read value=14.0 unit=mm
